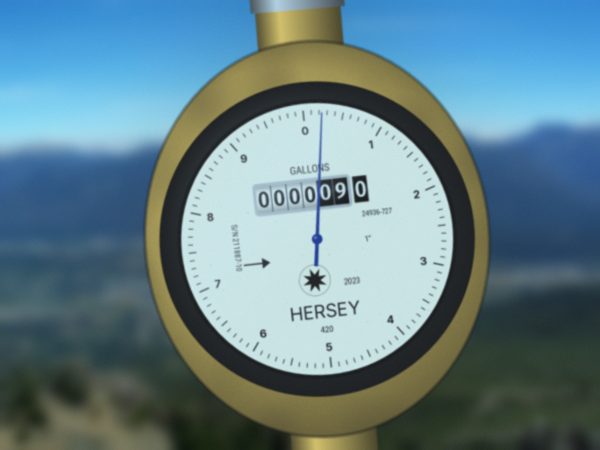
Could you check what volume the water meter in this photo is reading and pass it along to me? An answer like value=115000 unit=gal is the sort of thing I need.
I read value=90.2 unit=gal
